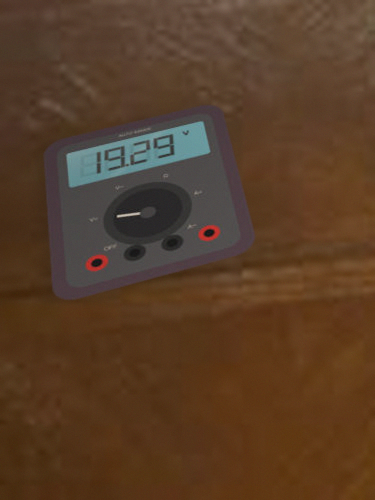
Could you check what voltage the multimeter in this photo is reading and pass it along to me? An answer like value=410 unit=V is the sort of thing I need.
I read value=19.29 unit=V
